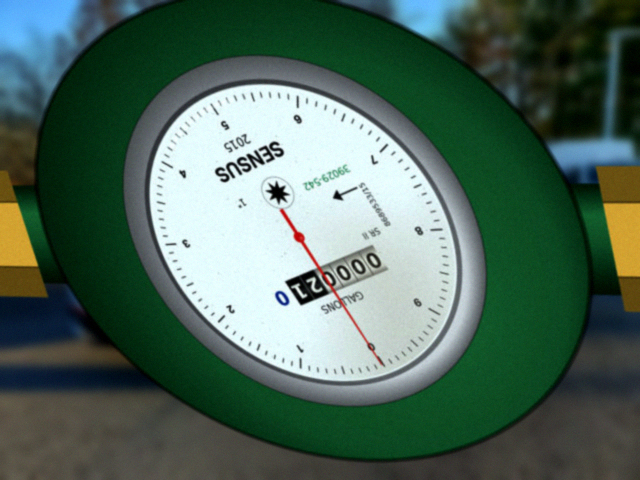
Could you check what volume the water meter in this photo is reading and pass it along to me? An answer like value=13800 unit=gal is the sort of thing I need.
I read value=210.0 unit=gal
